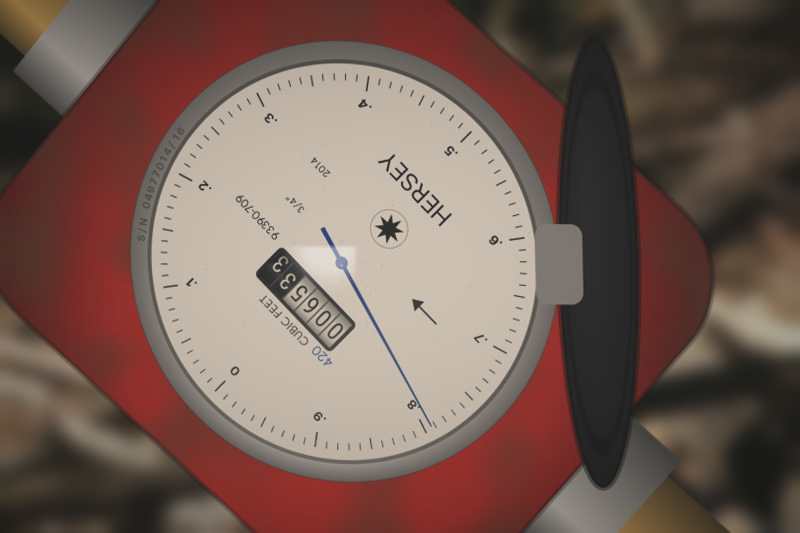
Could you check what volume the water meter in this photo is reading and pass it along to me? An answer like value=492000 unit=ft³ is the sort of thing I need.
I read value=6532.79 unit=ft³
